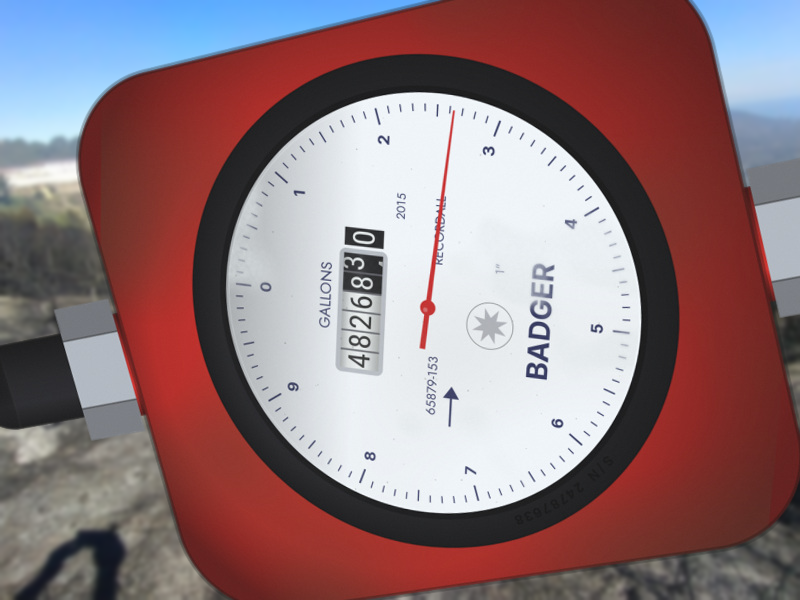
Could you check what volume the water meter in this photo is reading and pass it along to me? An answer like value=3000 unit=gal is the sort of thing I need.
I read value=4826832.6 unit=gal
